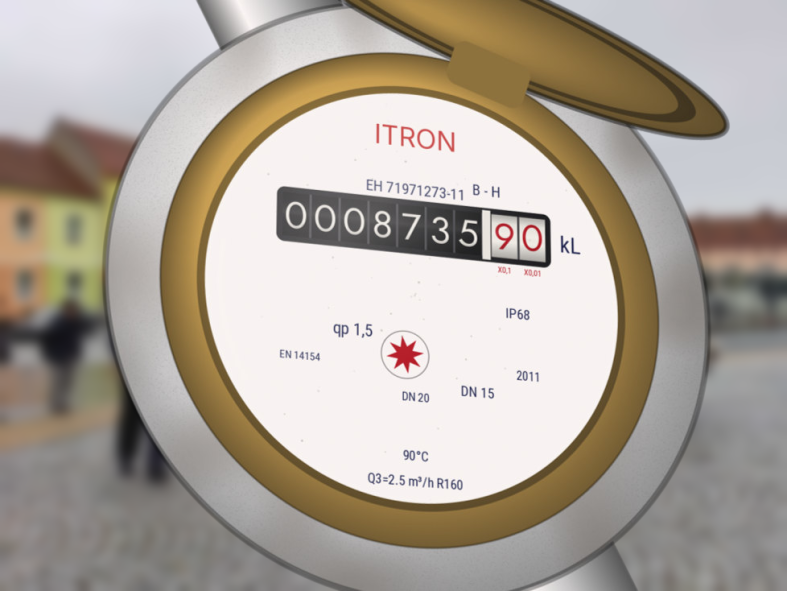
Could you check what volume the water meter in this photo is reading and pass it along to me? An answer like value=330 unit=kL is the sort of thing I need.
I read value=8735.90 unit=kL
